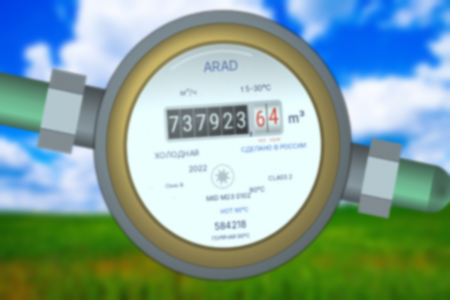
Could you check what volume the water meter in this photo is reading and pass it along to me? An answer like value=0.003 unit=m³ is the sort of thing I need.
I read value=737923.64 unit=m³
